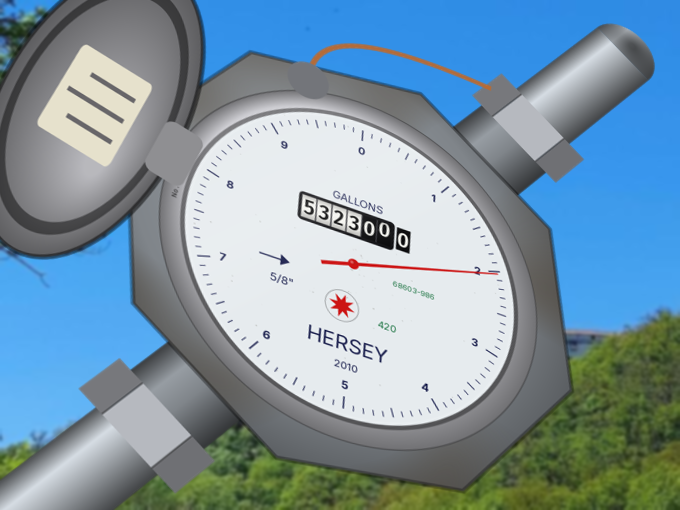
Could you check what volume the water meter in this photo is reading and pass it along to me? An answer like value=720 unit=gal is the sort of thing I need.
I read value=5323002.0 unit=gal
